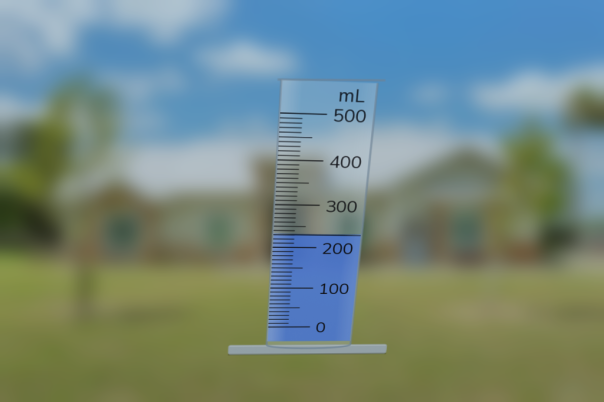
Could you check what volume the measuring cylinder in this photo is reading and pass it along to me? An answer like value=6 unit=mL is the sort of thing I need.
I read value=230 unit=mL
